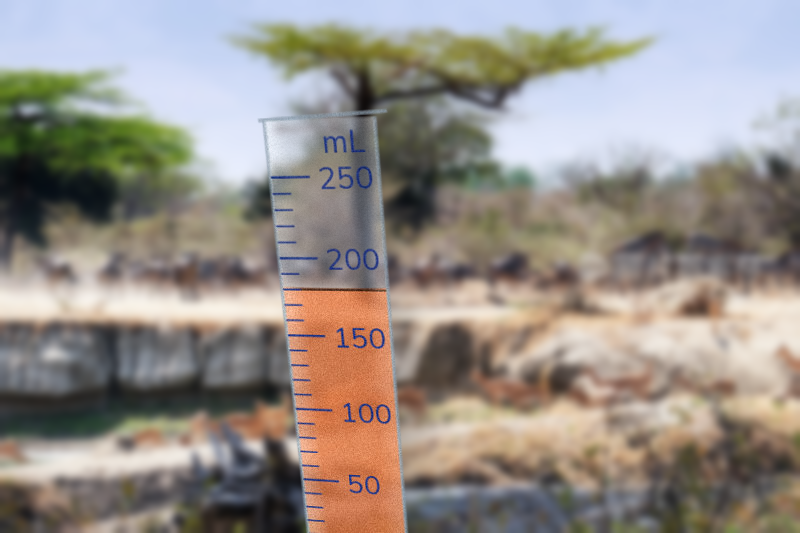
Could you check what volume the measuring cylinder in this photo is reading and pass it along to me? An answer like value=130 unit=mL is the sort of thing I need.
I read value=180 unit=mL
